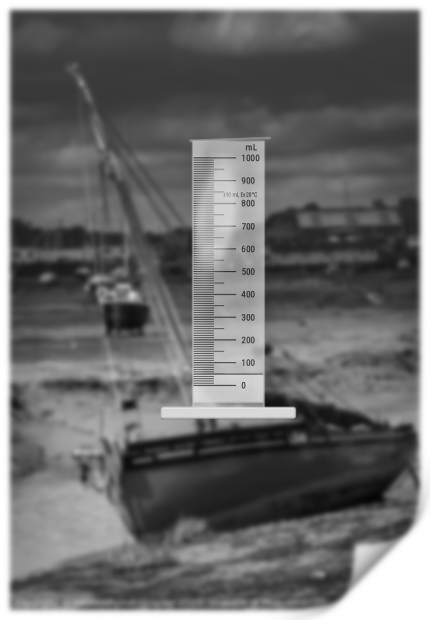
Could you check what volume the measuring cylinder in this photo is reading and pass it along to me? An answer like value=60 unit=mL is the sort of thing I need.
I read value=50 unit=mL
